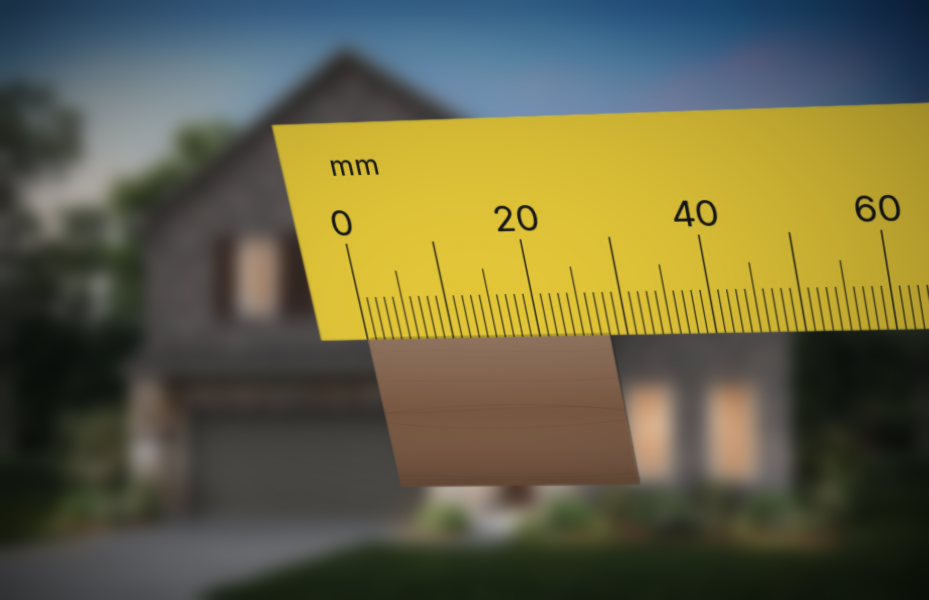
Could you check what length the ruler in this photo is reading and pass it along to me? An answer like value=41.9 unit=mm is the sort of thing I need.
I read value=28 unit=mm
